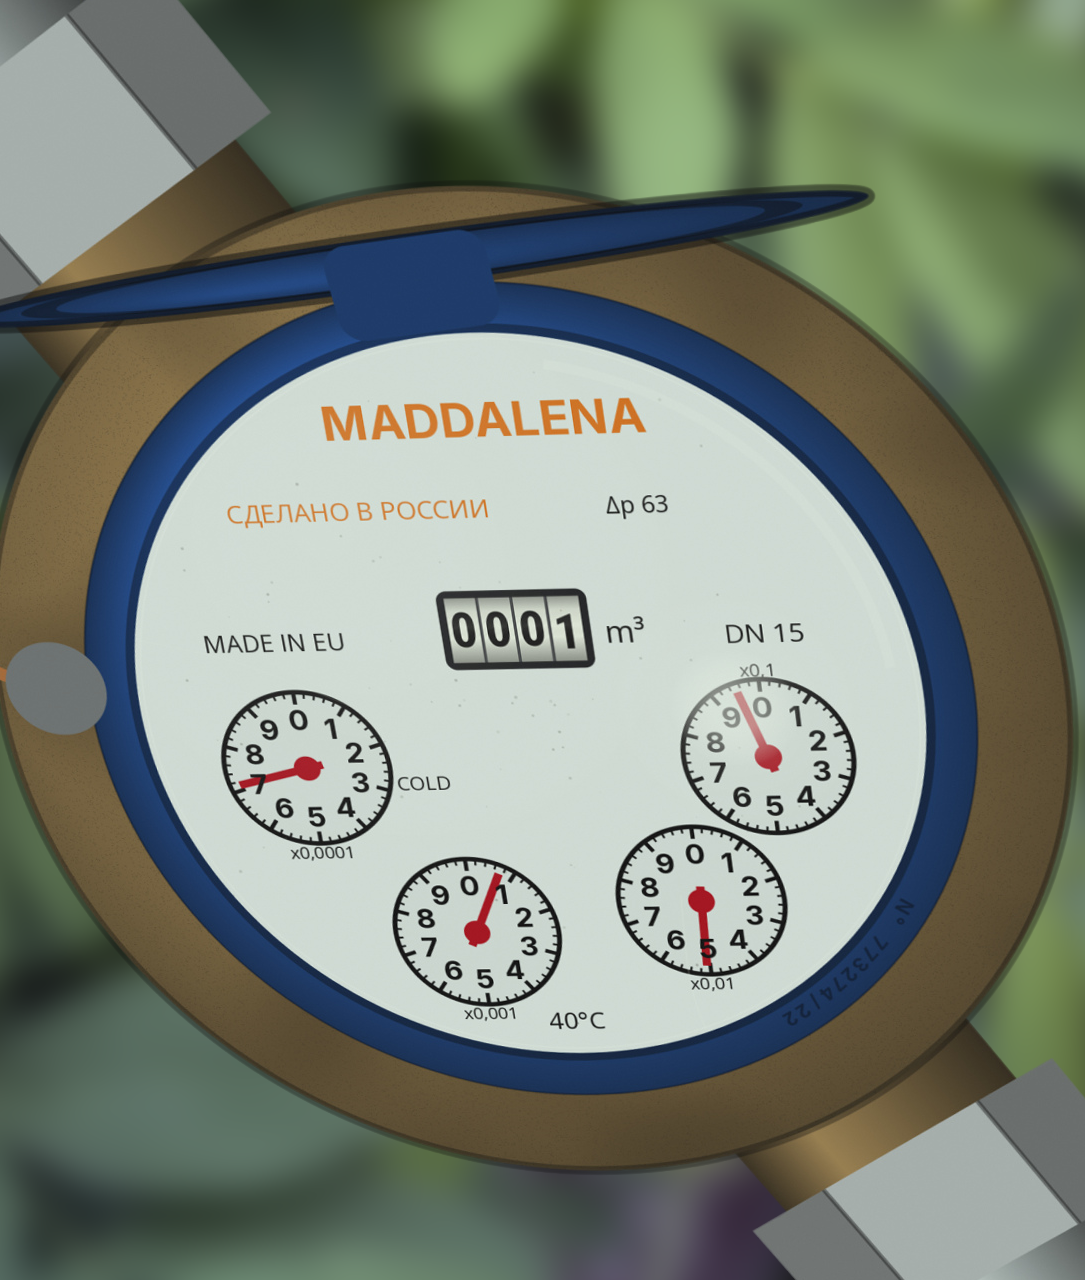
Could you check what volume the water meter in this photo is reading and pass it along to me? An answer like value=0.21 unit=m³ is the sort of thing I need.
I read value=0.9507 unit=m³
